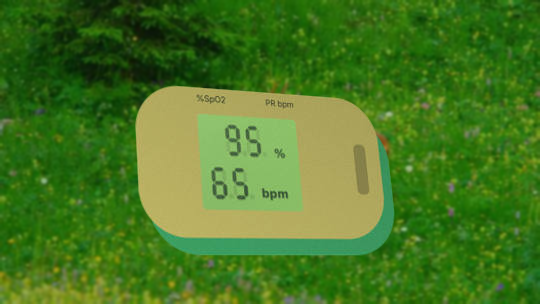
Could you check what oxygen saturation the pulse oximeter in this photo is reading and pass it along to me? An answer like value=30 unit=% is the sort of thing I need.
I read value=95 unit=%
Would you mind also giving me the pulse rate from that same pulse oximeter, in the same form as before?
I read value=65 unit=bpm
